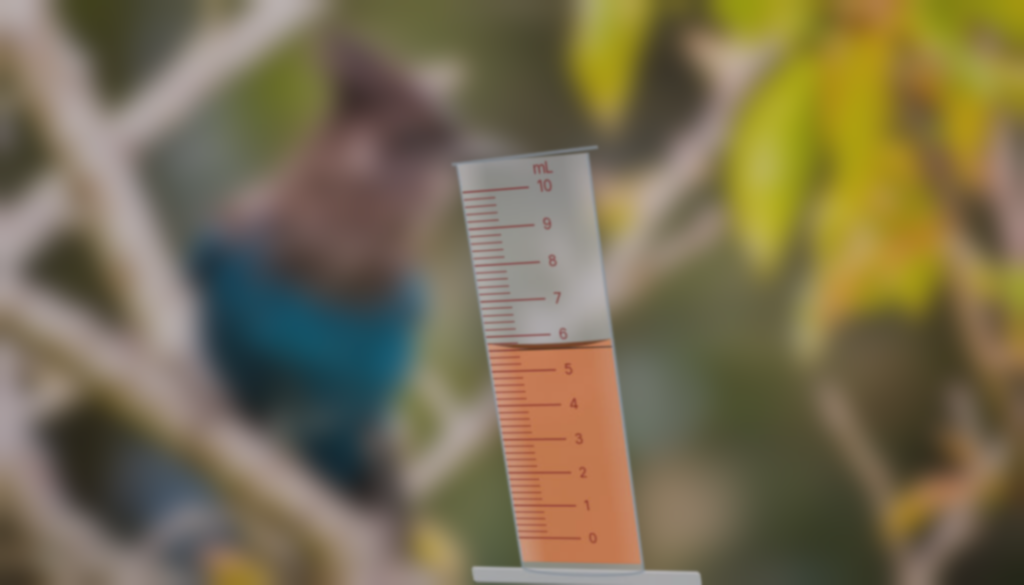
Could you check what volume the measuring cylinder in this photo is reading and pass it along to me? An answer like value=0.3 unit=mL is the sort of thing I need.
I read value=5.6 unit=mL
